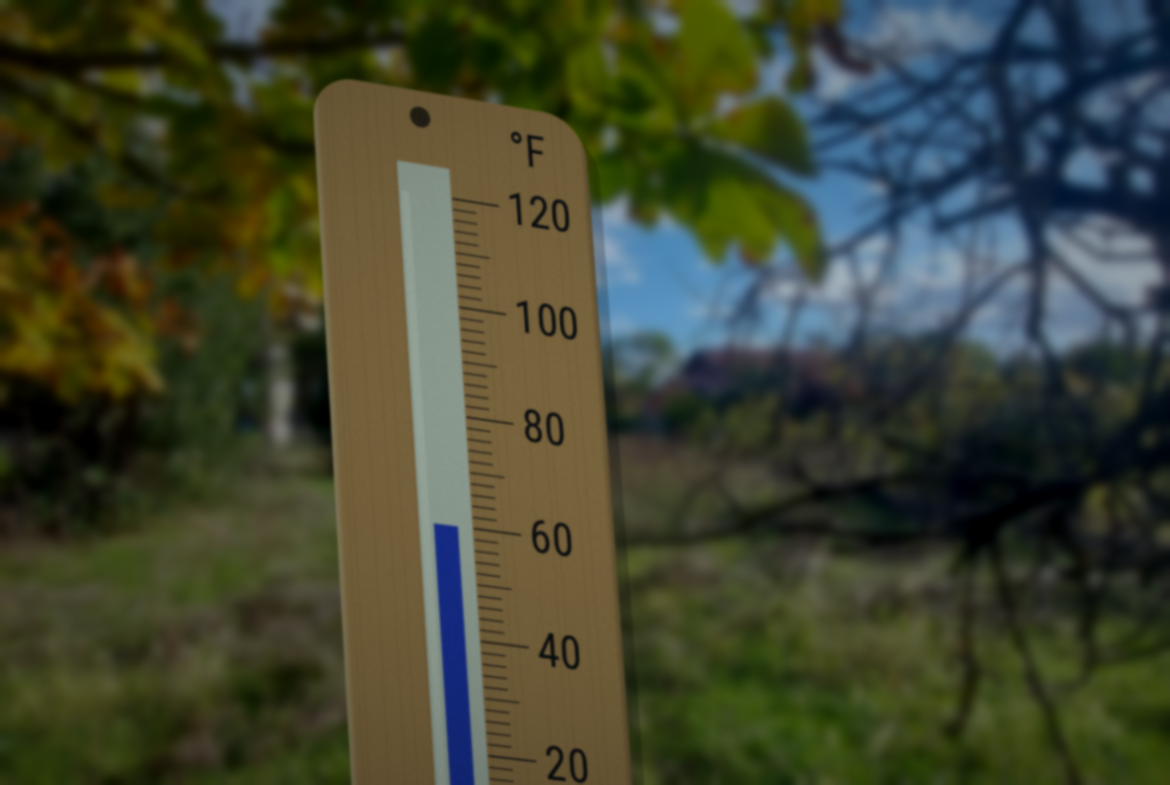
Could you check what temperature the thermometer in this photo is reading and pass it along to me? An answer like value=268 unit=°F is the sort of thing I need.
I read value=60 unit=°F
